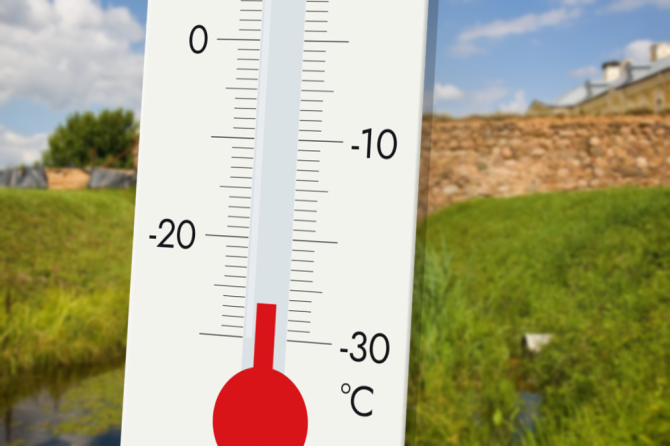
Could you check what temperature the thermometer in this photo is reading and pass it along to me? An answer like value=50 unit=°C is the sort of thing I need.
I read value=-26.5 unit=°C
